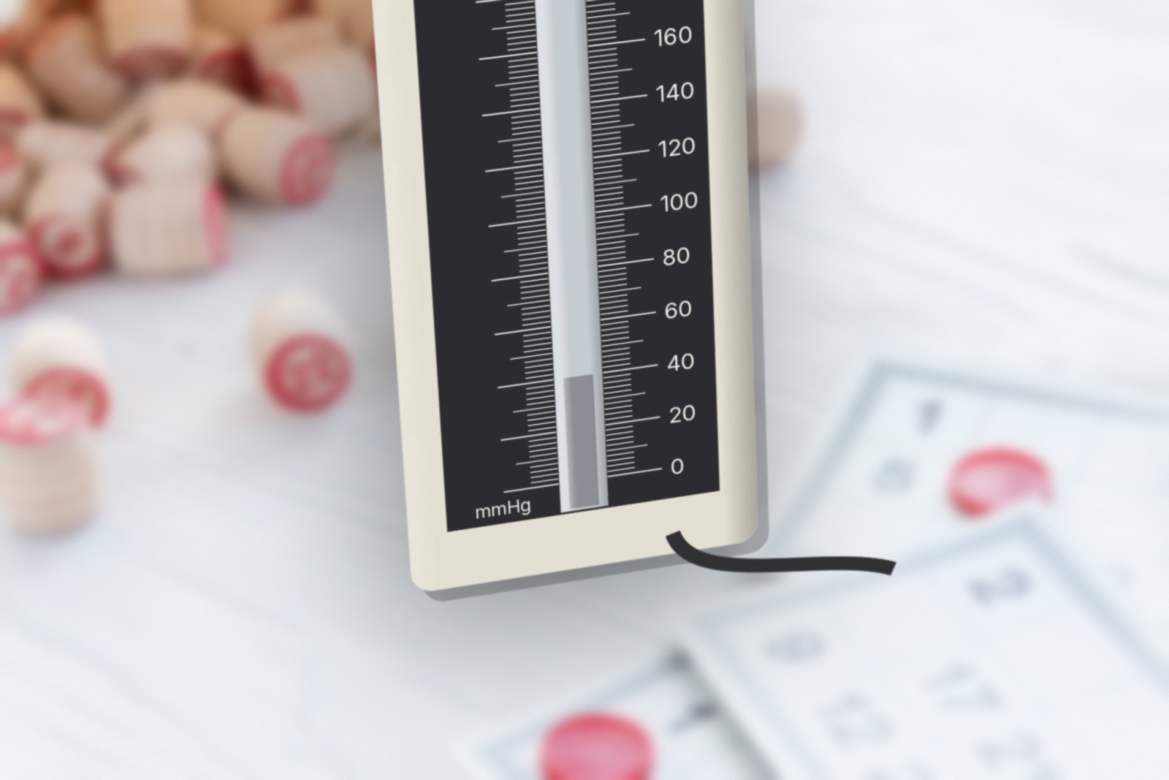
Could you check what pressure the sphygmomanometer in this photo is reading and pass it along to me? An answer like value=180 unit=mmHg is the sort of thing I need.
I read value=40 unit=mmHg
